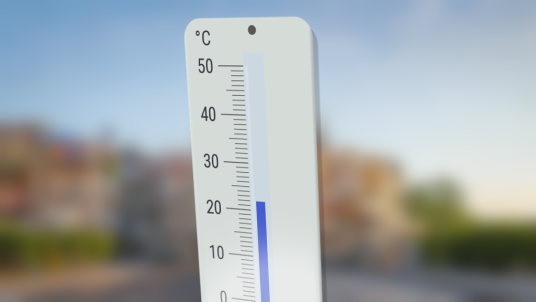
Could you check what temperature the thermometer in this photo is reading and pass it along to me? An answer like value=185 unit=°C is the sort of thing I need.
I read value=22 unit=°C
